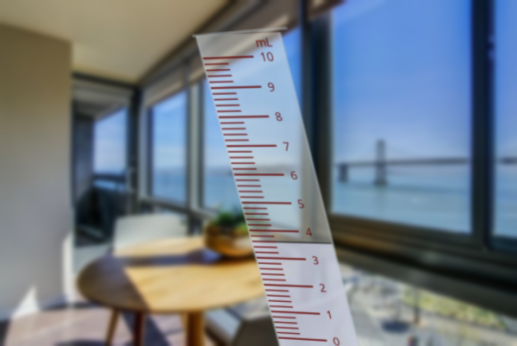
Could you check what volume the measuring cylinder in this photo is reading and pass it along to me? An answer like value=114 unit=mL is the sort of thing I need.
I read value=3.6 unit=mL
